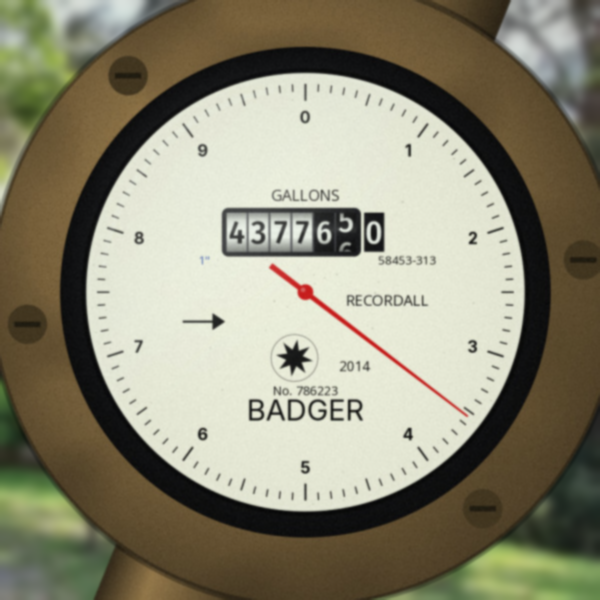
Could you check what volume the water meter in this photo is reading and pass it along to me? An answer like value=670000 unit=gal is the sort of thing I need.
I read value=4377653.5 unit=gal
